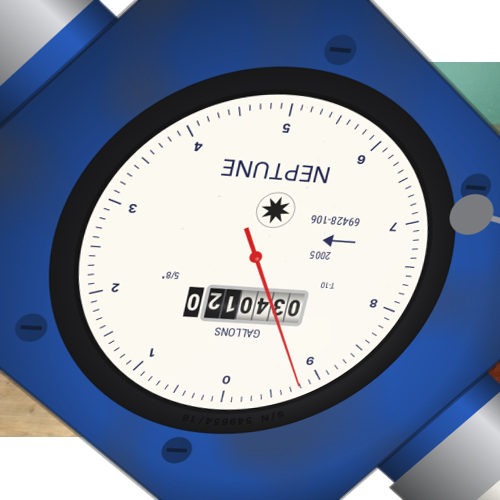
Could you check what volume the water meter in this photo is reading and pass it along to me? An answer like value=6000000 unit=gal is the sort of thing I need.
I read value=340119.2 unit=gal
